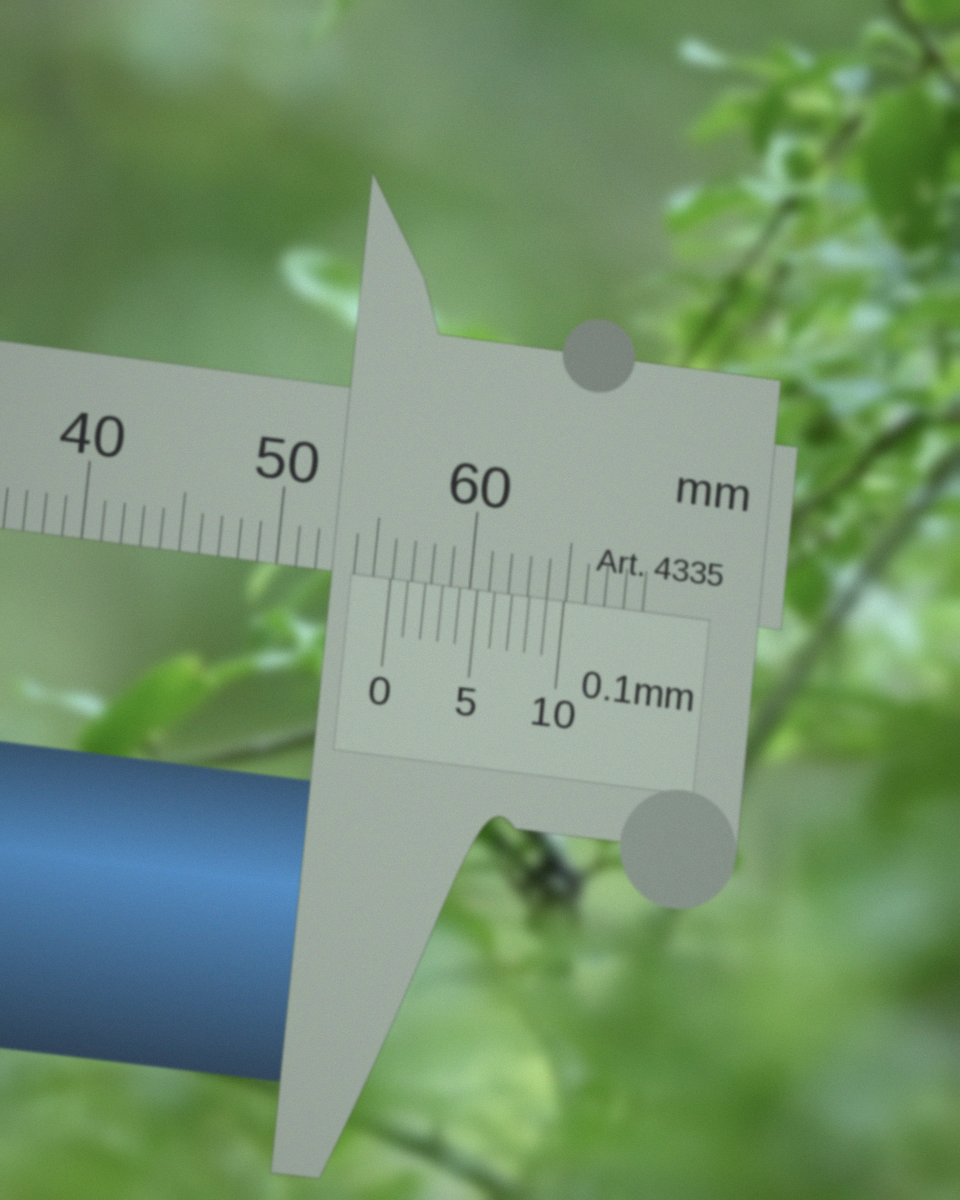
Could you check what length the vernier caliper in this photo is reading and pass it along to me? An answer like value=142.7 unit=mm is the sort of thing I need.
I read value=55.9 unit=mm
